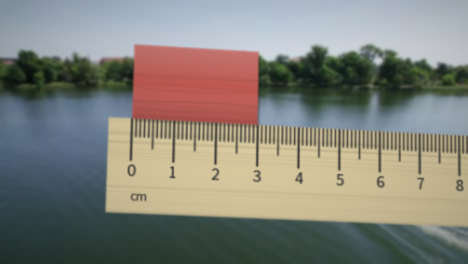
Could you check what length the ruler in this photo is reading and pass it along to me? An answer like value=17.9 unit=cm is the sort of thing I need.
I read value=3 unit=cm
